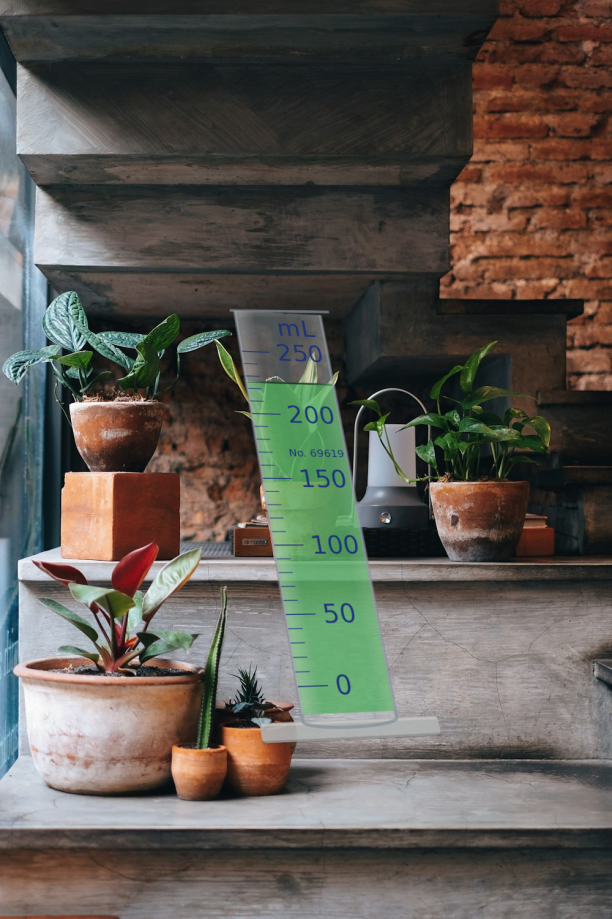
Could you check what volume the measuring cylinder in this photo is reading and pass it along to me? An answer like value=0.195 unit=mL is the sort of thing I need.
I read value=225 unit=mL
